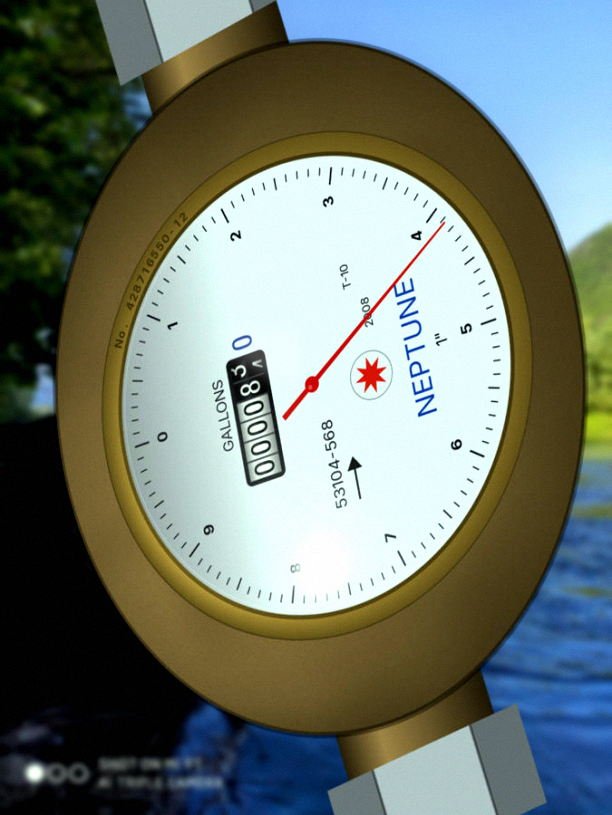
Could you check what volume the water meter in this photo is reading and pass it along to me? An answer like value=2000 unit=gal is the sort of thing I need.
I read value=834.1 unit=gal
